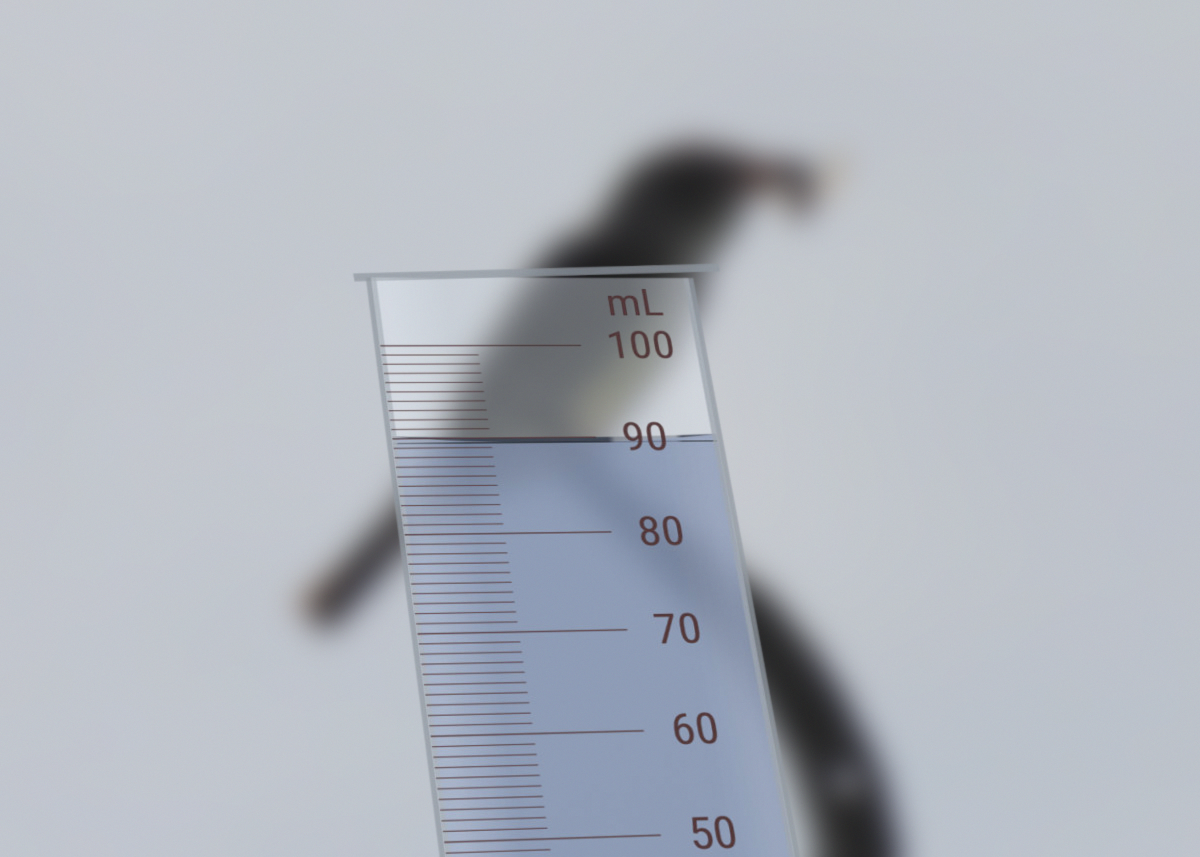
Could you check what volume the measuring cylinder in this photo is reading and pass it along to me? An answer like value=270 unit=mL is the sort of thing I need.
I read value=89.5 unit=mL
